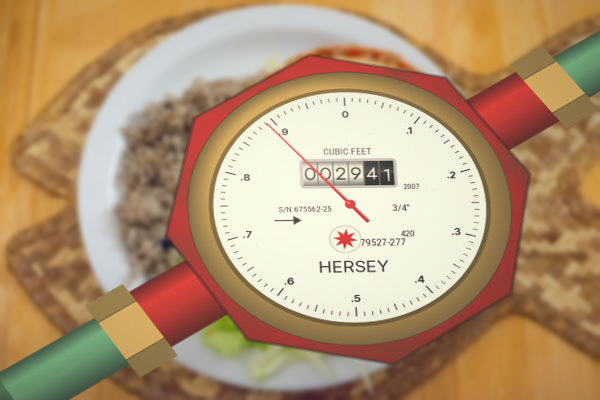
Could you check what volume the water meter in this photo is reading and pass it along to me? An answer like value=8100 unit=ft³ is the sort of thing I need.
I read value=2940.89 unit=ft³
